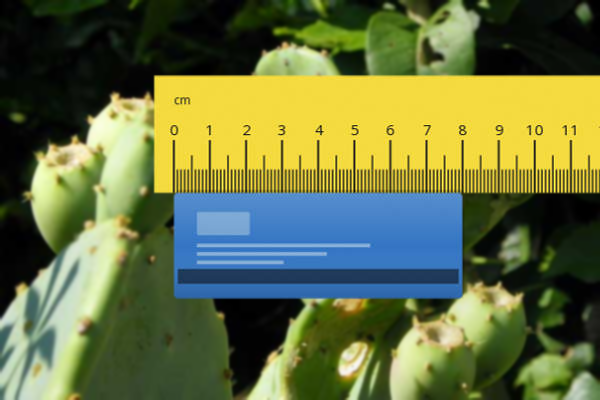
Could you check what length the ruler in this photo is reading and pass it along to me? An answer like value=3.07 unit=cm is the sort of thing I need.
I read value=8 unit=cm
